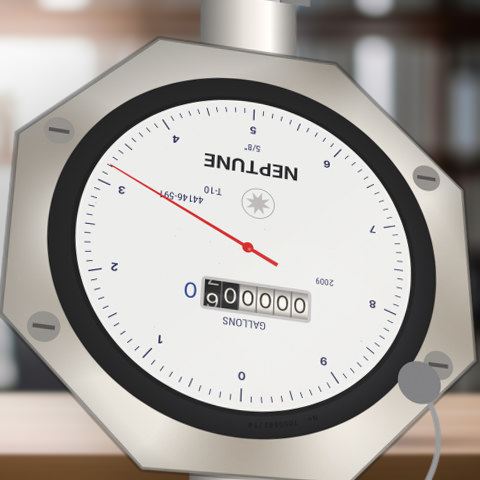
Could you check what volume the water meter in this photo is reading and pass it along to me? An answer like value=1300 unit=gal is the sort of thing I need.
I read value=63.2 unit=gal
